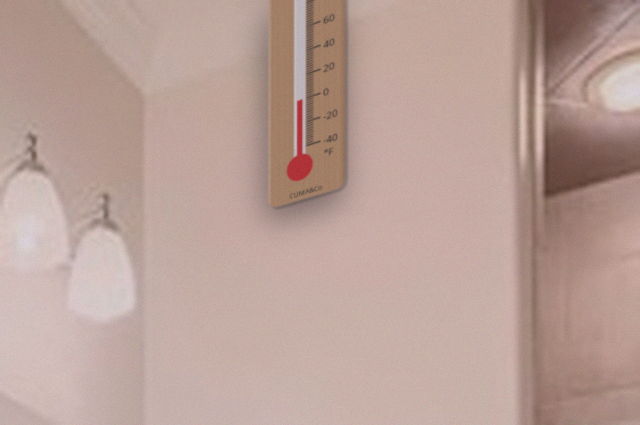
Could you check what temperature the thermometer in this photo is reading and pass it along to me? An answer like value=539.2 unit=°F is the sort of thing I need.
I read value=0 unit=°F
